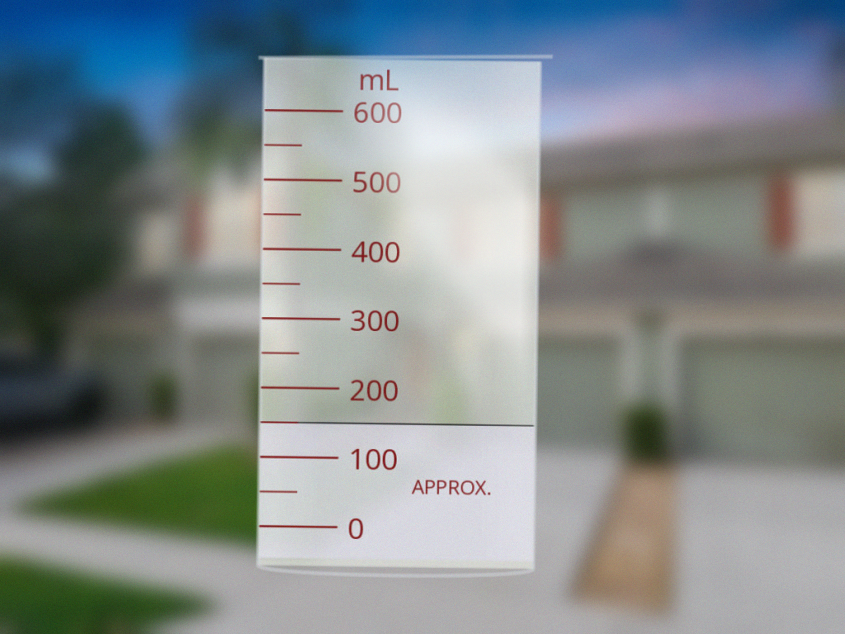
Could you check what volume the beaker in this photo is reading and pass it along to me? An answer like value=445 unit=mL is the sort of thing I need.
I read value=150 unit=mL
